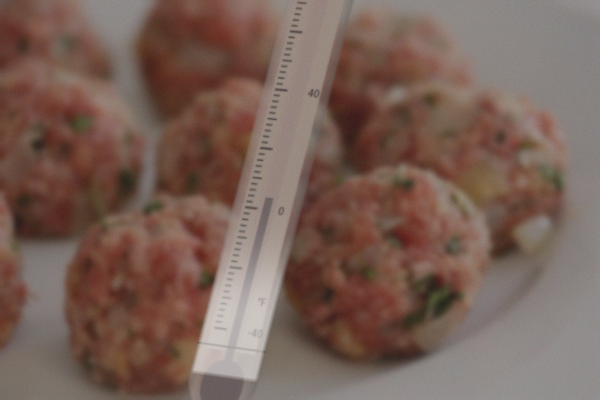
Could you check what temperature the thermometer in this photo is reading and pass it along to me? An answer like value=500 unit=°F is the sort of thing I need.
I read value=4 unit=°F
